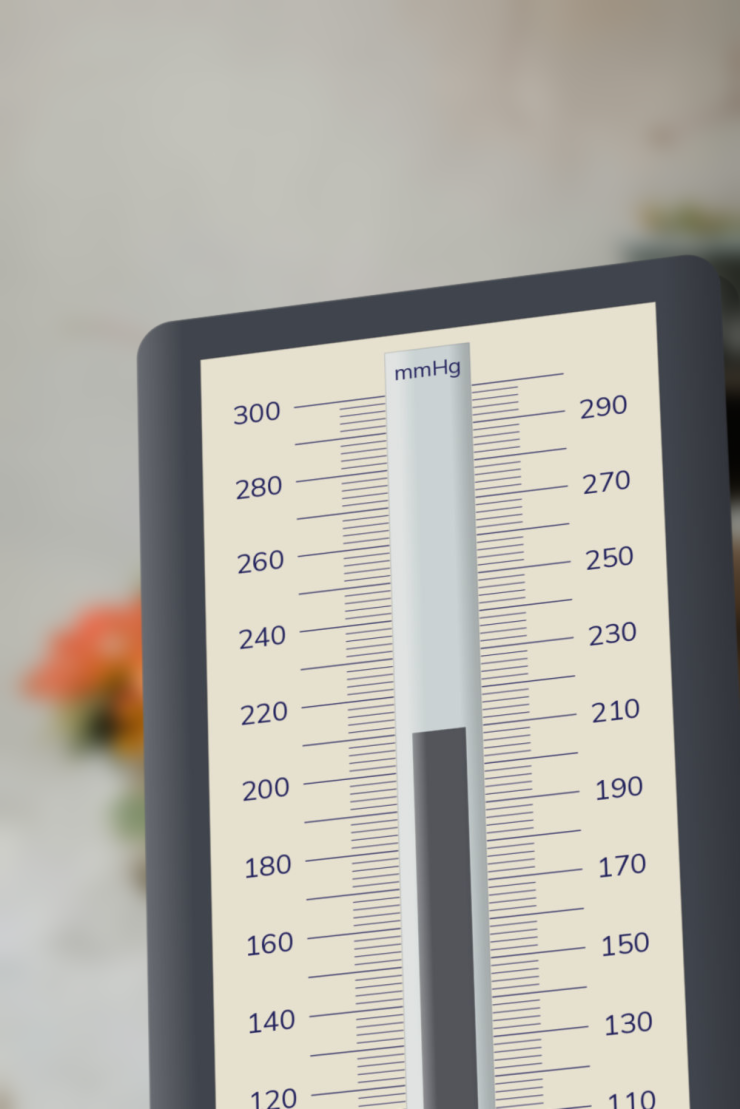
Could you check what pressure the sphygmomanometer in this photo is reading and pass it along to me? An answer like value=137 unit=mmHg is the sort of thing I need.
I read value=210 unit=mmHg
